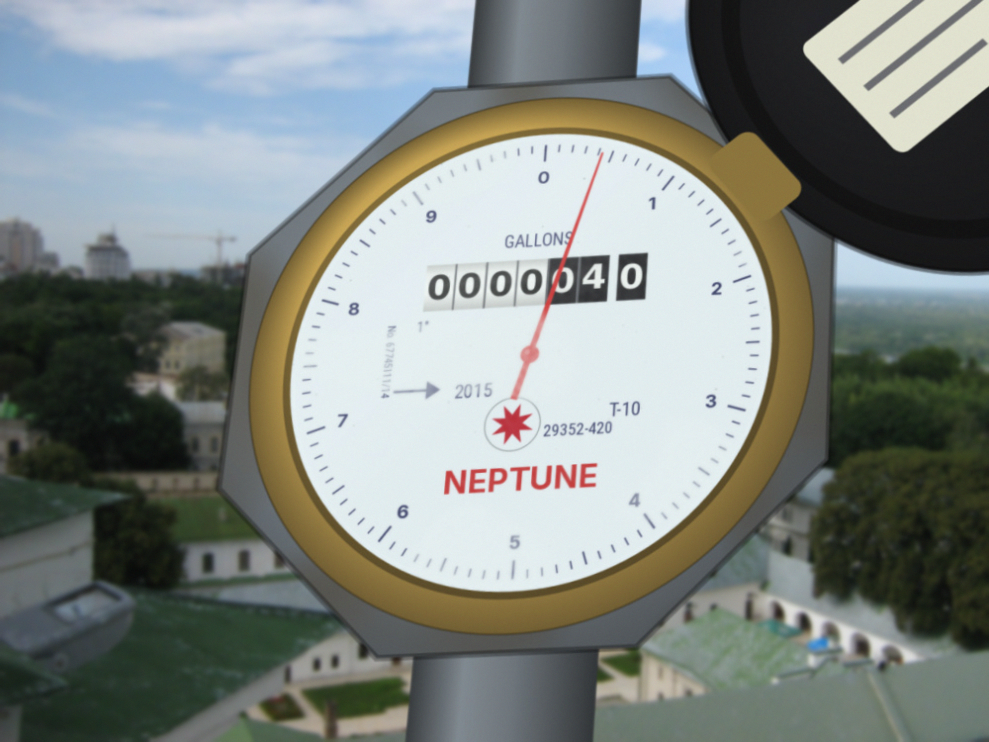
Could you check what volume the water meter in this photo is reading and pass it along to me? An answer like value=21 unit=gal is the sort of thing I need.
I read value=40.4 unit=gal
